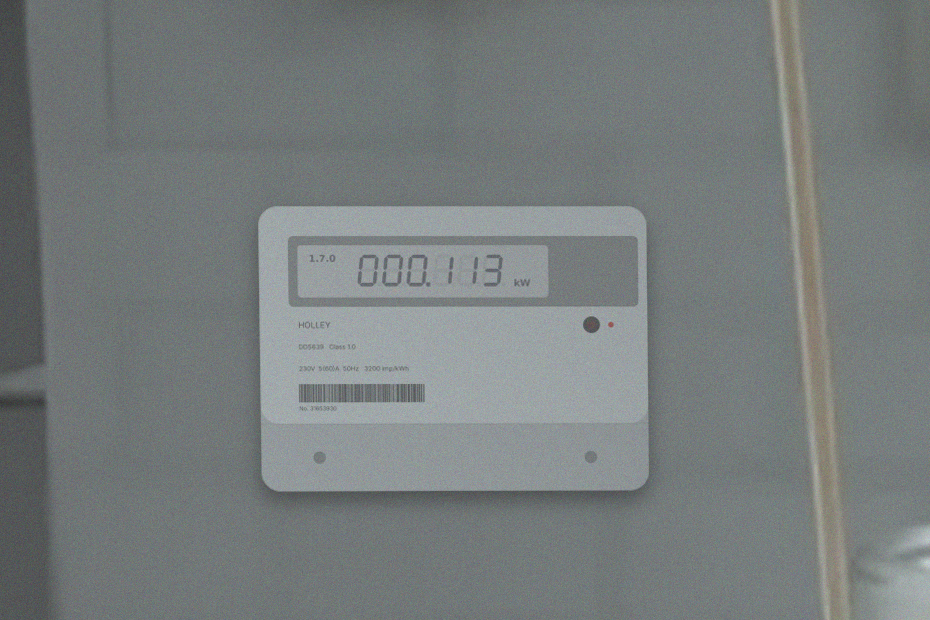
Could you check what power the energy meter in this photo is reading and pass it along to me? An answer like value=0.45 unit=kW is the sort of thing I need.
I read value=0.113 unit=kW
